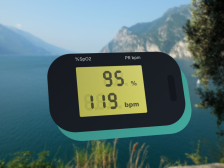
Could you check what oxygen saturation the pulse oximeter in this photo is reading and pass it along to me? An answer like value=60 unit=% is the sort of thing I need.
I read value=95 unit=%
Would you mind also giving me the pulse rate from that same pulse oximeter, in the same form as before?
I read value=119 unit=bpm
